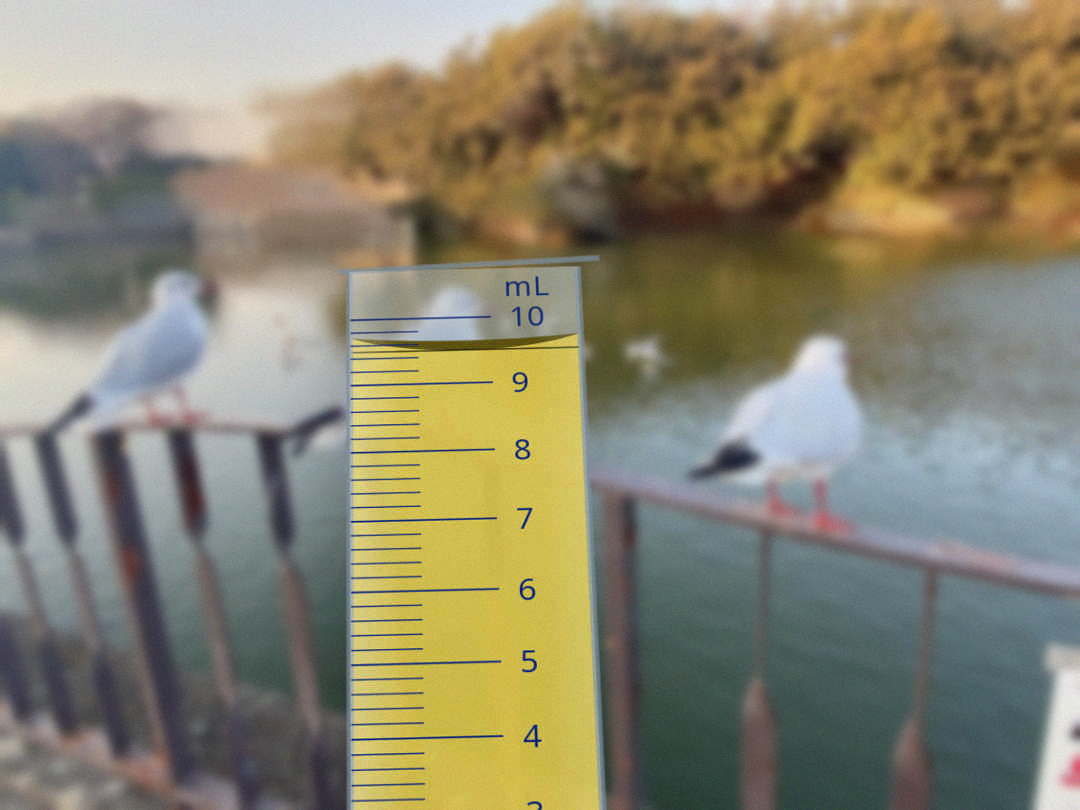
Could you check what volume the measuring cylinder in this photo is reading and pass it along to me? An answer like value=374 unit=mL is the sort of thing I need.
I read value=9.5 unit=mL
